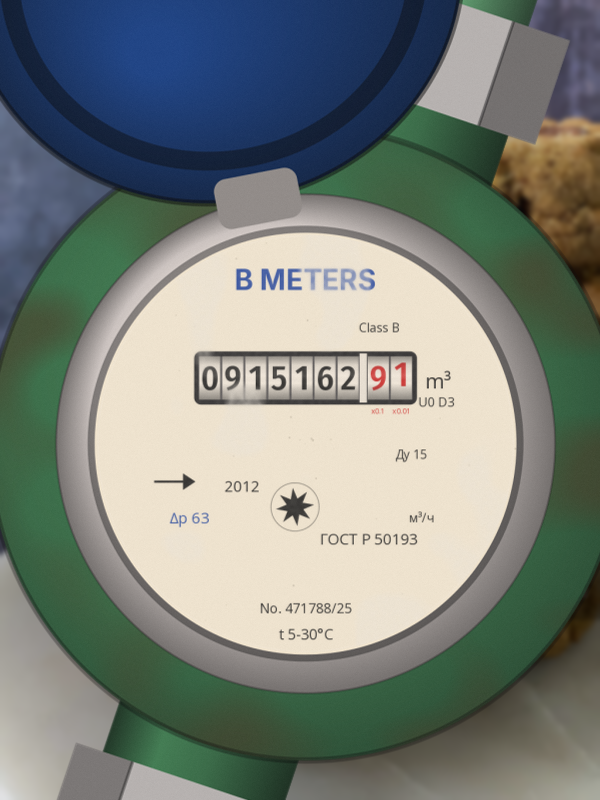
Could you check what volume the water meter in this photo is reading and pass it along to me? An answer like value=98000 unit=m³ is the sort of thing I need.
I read value=915162.91 unit=m³
